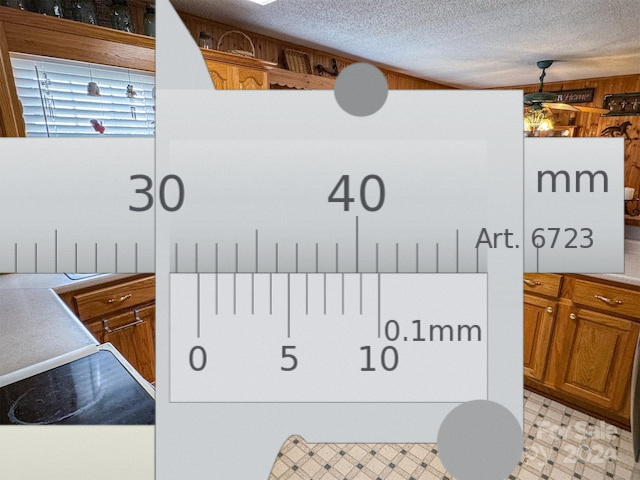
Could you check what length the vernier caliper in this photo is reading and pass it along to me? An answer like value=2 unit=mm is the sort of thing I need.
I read value=32.1 unit=mm
